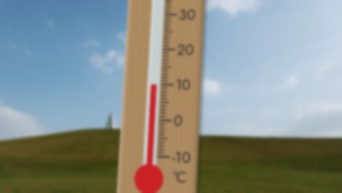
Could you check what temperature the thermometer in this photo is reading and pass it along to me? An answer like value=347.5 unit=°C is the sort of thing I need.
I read value=10 unit=°C
